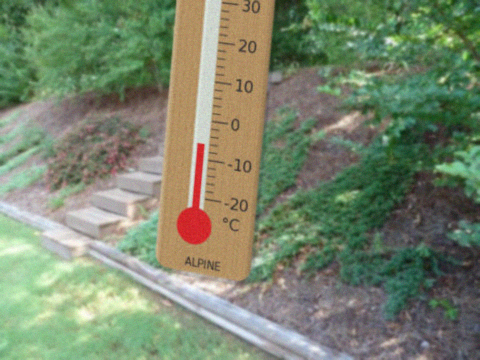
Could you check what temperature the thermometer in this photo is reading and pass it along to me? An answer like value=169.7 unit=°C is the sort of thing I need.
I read value=-6 unit=°C
